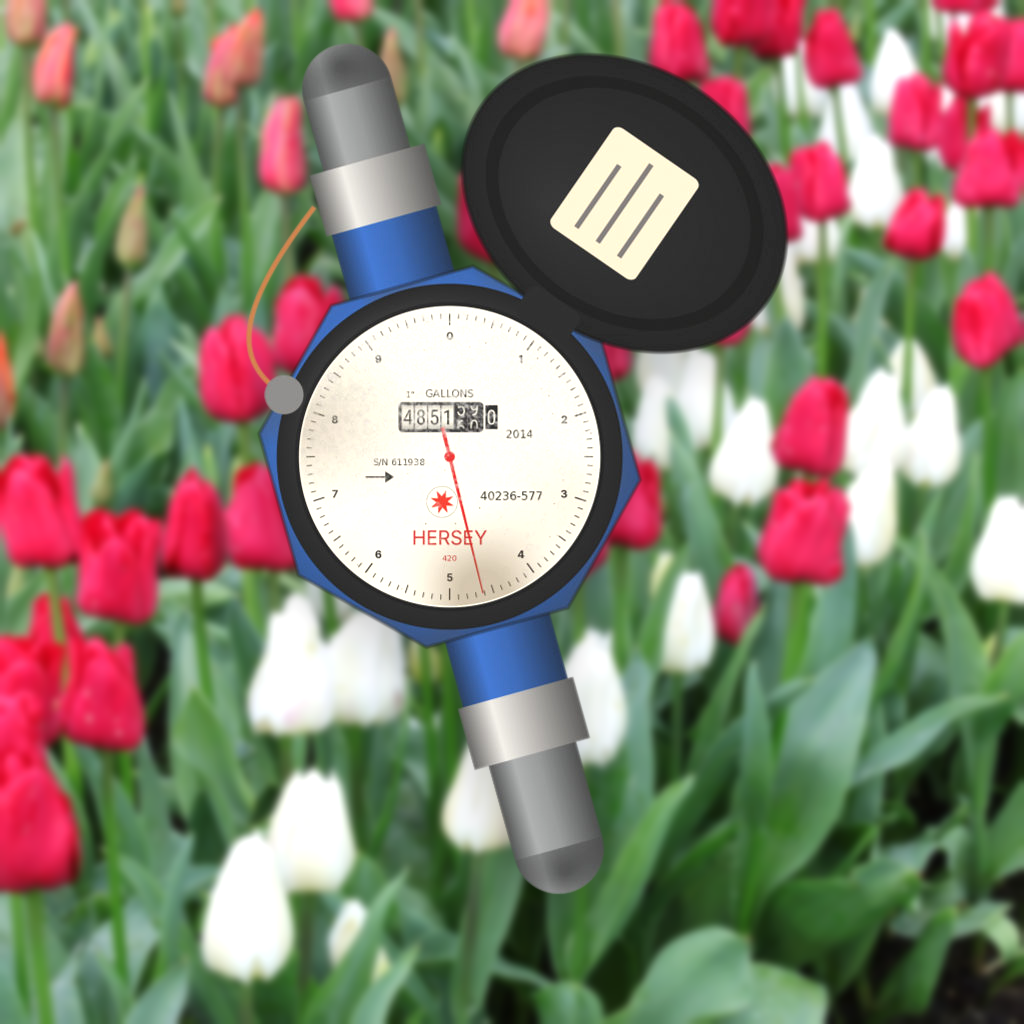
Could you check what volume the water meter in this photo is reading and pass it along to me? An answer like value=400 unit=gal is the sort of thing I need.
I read value=4851594.6 unit=gal
